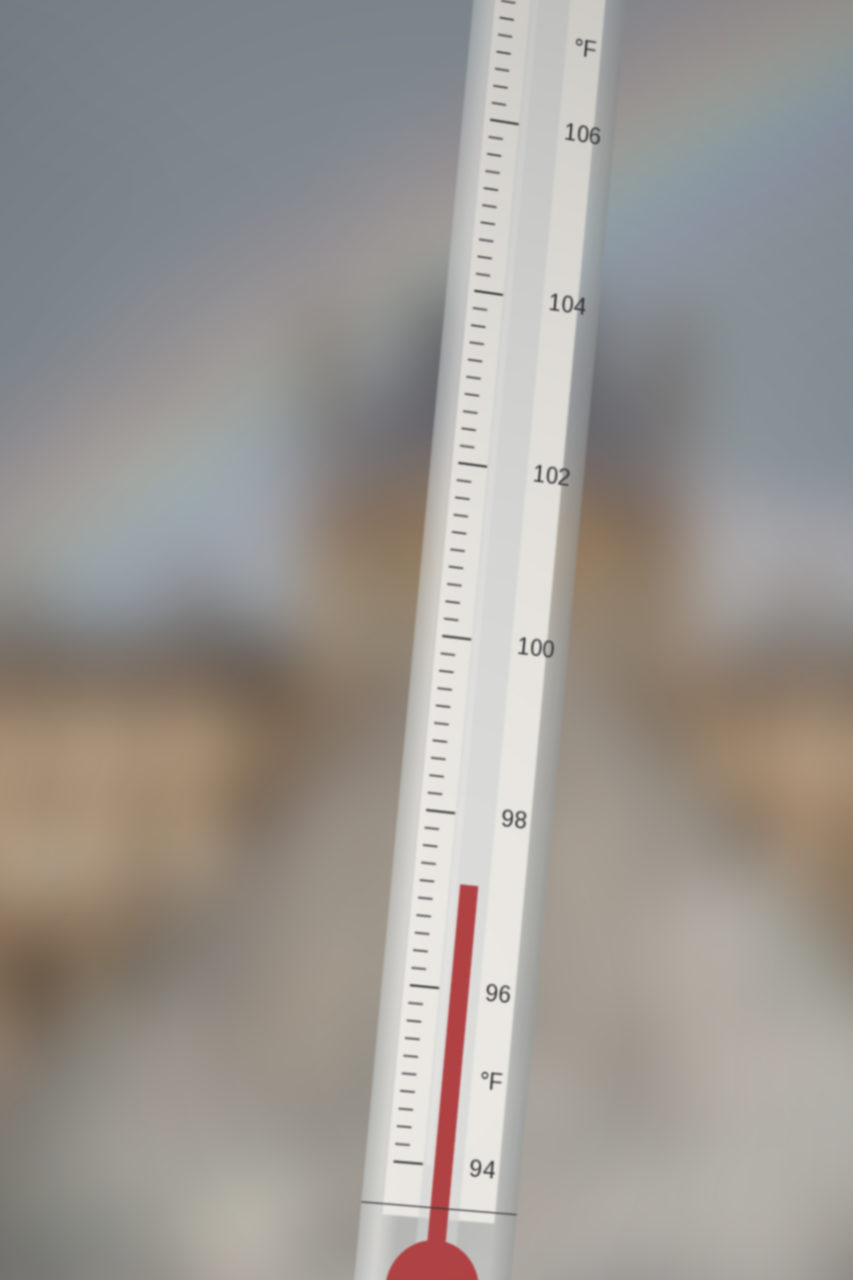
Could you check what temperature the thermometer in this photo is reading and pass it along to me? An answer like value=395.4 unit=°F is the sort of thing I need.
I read value=97.2 unit=°F
